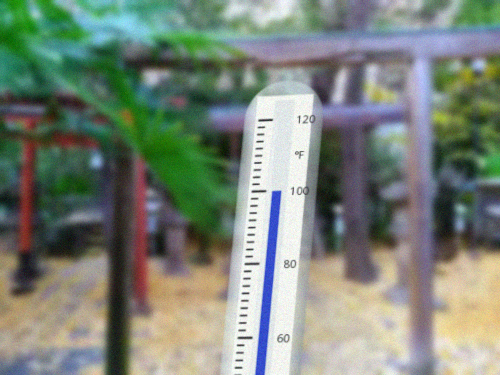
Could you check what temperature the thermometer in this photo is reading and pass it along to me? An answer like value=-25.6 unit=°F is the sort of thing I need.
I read value=100 unit=°F
